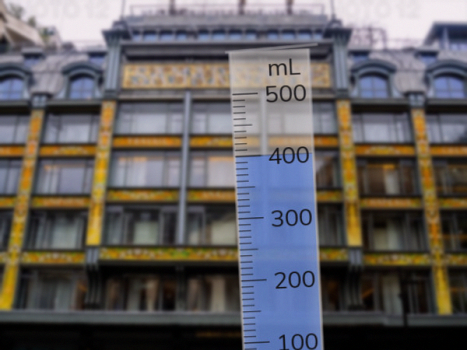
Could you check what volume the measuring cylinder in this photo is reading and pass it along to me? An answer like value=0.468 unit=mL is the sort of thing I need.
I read value=400 unit=mL
